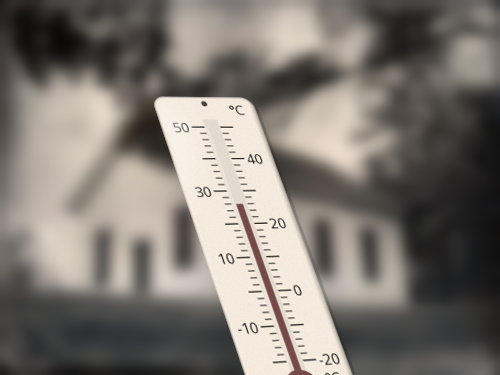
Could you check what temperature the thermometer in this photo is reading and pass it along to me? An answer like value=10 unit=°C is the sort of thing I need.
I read value=26 unit=°C
